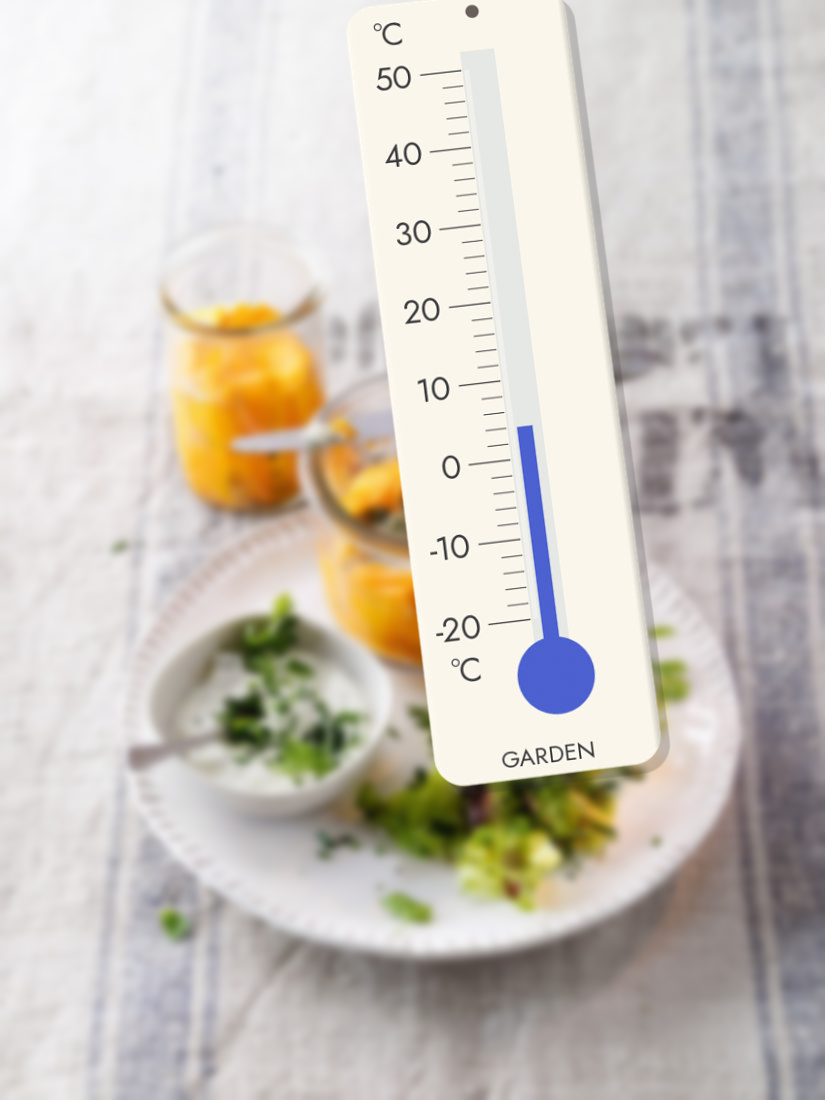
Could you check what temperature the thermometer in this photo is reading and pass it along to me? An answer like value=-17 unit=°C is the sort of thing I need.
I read value=4 unit=°C
